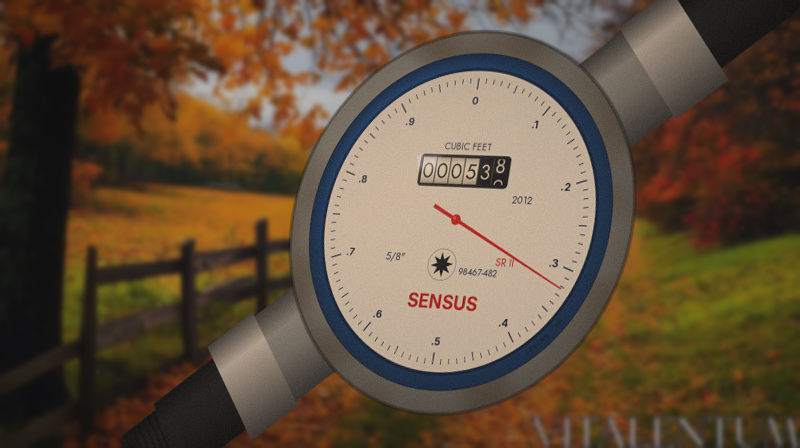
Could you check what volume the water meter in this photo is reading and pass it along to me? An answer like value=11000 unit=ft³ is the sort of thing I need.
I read value=538.32 unit=ft³
